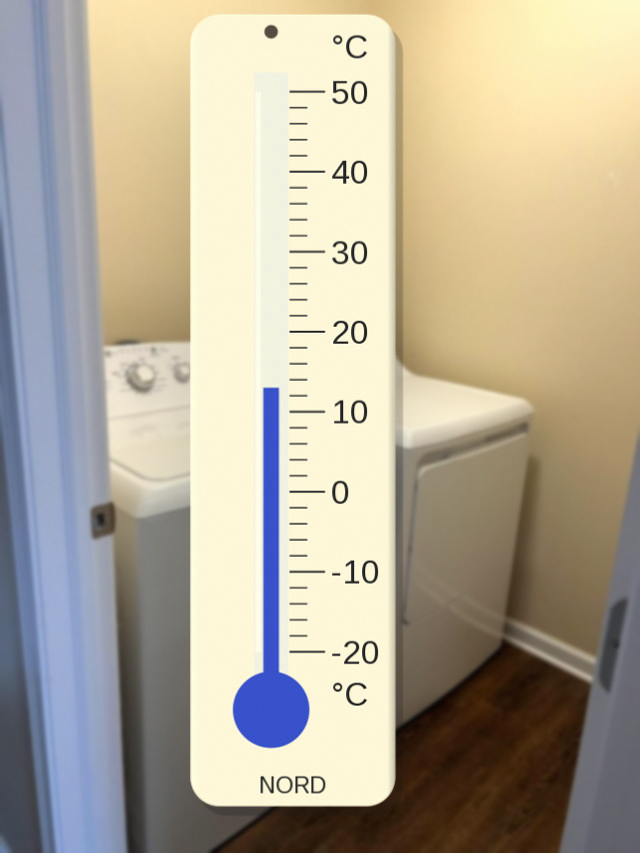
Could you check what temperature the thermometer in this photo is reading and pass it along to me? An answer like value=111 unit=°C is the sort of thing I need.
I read value=13 unit=°C
